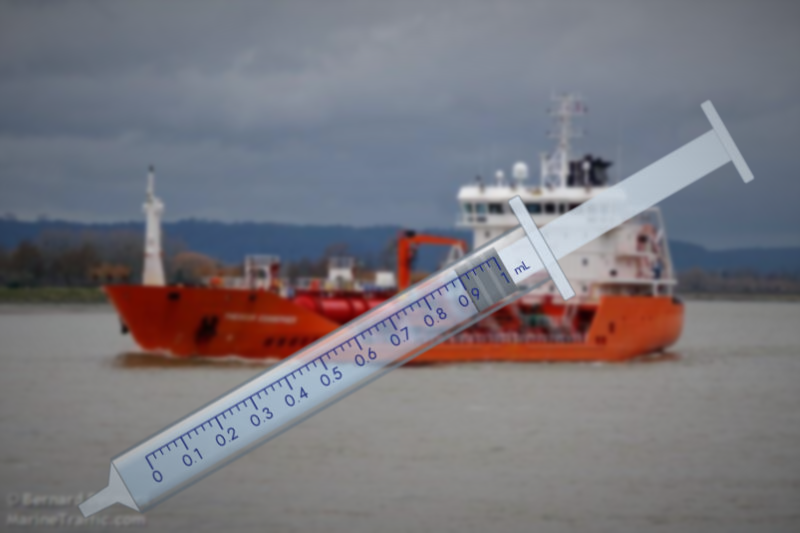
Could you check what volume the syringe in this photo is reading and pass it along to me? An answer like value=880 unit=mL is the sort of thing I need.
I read value=0.9 unit=mL
